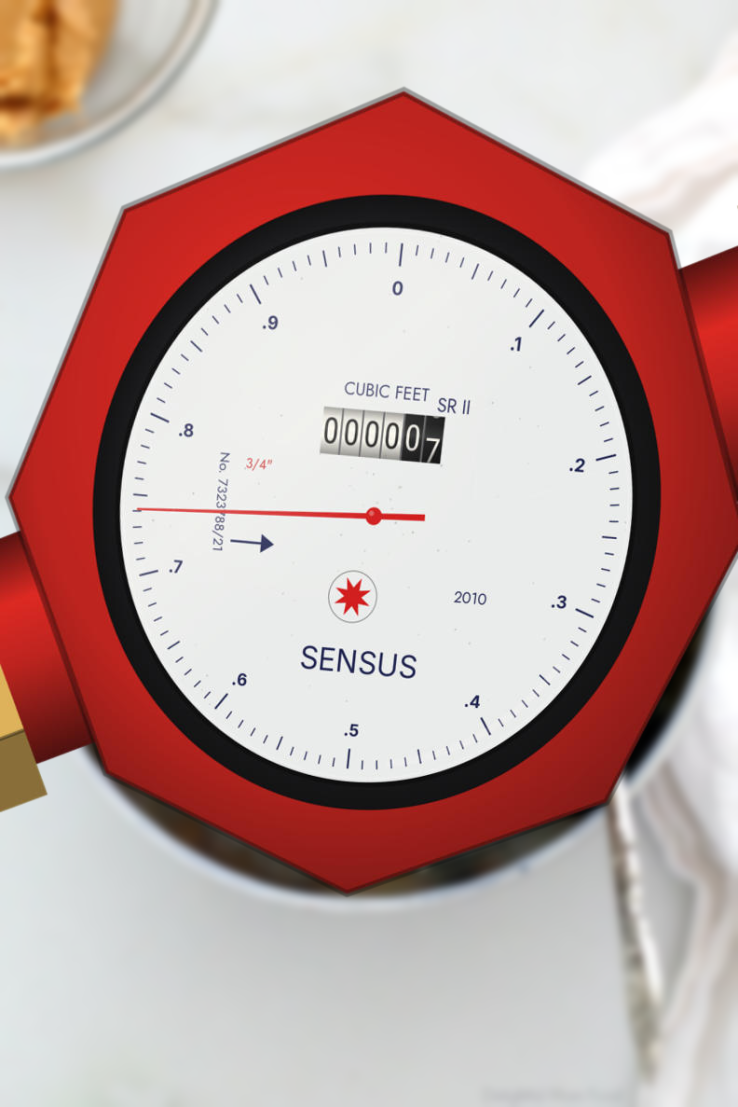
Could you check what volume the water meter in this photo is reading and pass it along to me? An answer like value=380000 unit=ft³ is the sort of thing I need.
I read value=6.74 unit=ft³
